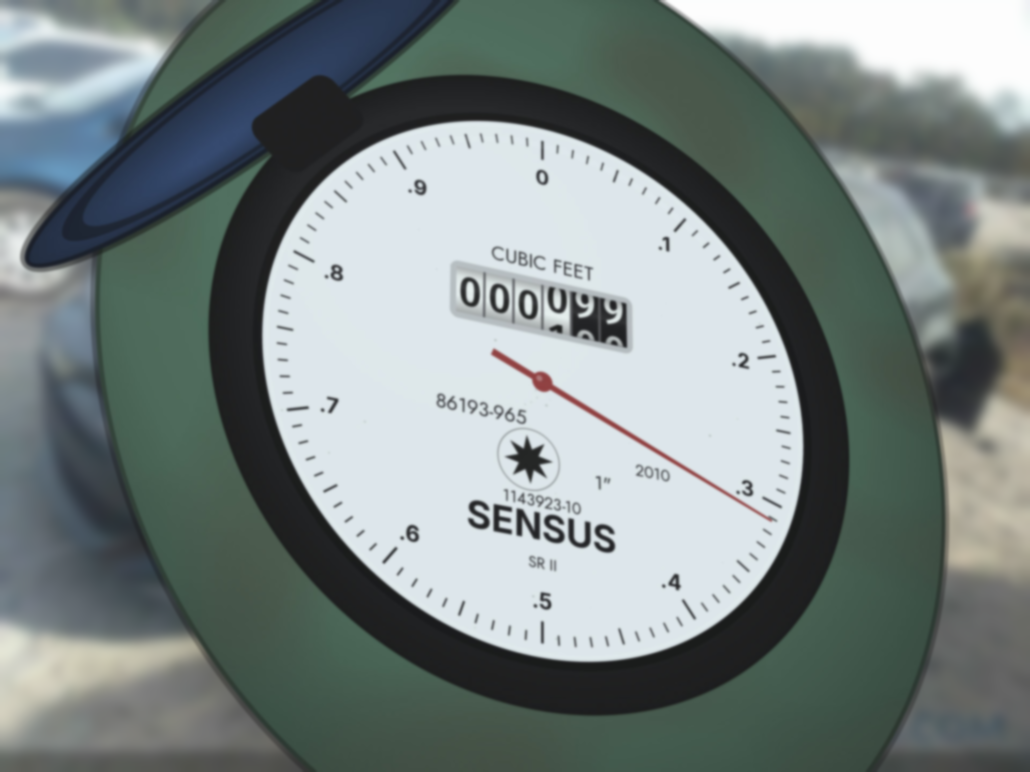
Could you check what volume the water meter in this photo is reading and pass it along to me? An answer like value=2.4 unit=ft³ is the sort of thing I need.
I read value=99.31 unit=ft³
